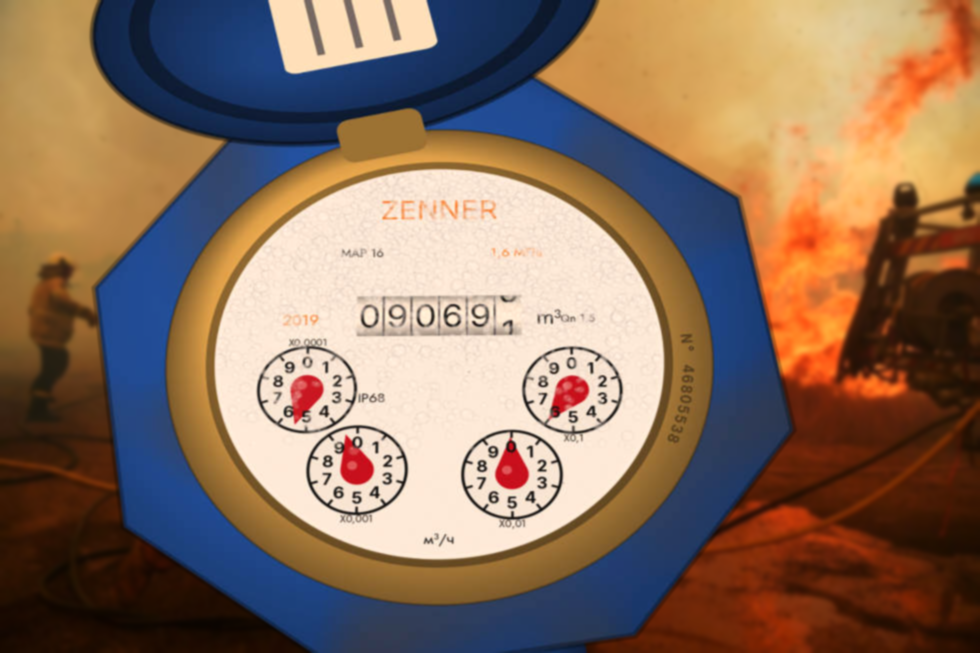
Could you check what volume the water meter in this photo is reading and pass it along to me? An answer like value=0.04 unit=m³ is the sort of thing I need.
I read value=90690.5995 unit=m³
